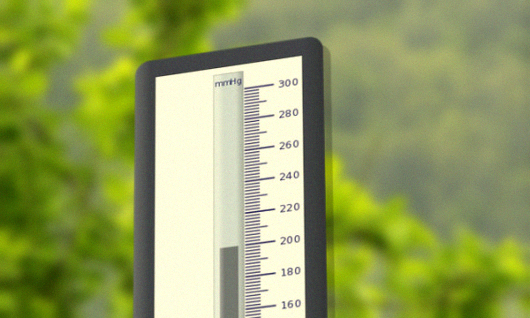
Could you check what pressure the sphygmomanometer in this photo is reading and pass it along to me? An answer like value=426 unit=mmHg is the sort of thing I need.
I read value=200 unit=mmHg
